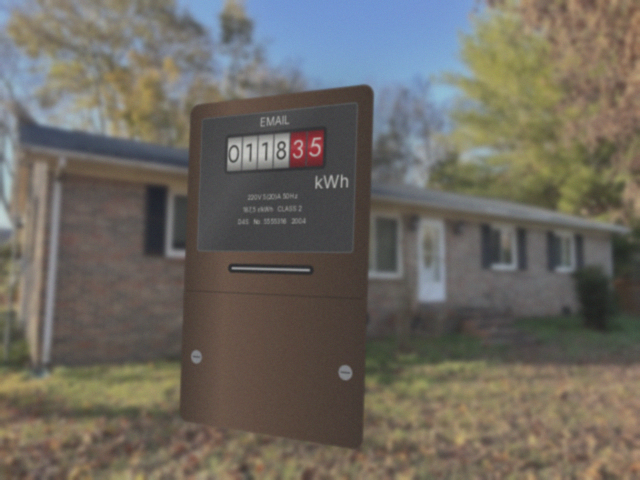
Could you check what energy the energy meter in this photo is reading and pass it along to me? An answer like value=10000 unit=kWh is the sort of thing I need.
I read value=118.35 unit=kWh
